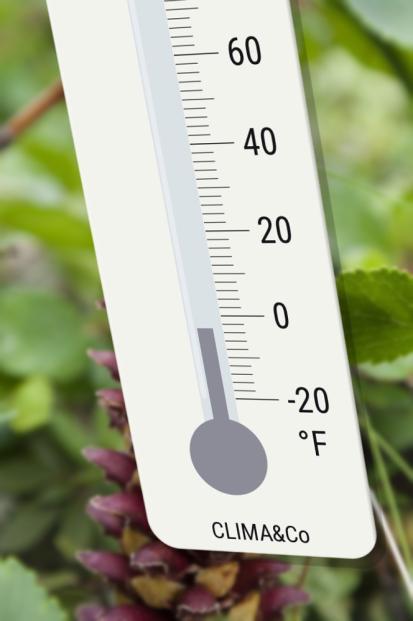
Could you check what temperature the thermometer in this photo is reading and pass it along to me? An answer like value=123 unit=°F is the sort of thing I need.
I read value=-3 unit=°F
